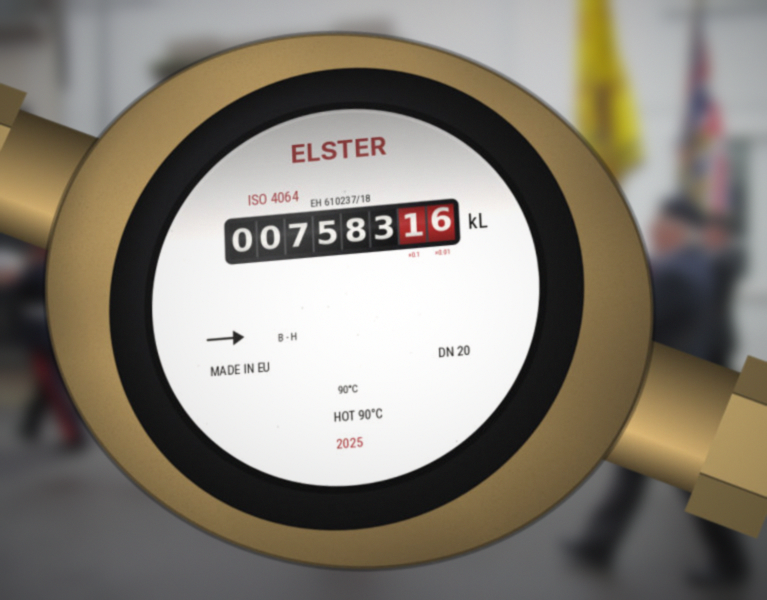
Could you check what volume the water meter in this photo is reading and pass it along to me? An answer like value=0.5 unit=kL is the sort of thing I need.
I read value=7583.16 unit=kL
